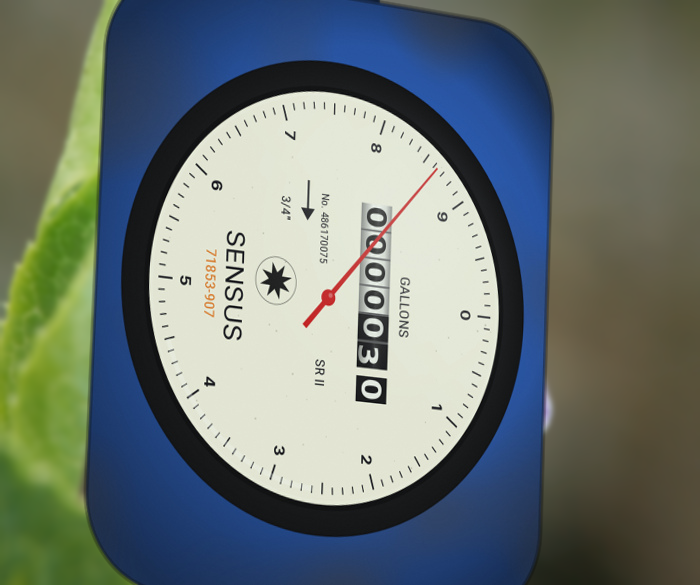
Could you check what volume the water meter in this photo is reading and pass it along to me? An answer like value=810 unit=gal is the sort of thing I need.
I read value=28.6 unit=gal
